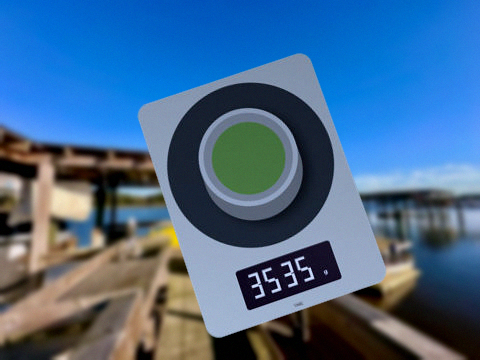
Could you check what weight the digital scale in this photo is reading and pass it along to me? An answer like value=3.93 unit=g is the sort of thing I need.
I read value=3535 unit=g
